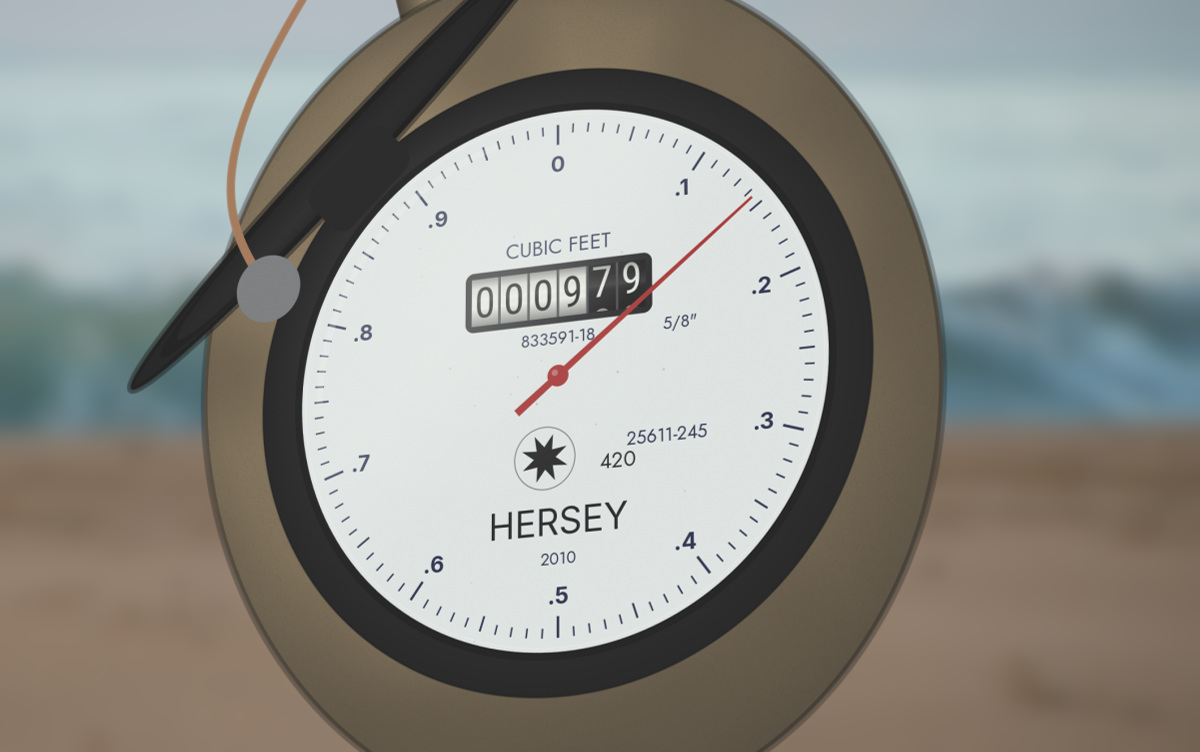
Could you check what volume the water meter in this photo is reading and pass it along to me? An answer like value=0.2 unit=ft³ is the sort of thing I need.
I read value=979.14 unit=ft³
